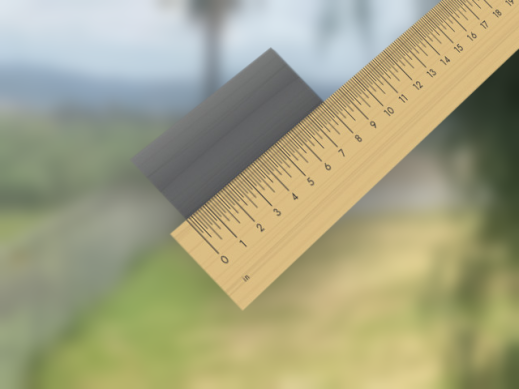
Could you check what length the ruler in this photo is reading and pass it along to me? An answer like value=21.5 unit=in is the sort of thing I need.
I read value=8 unit=in
